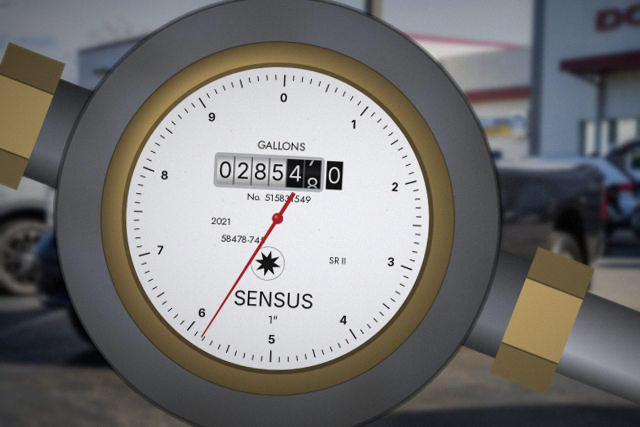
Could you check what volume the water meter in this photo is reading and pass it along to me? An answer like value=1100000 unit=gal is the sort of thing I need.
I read value=285475.8 unit=gal
